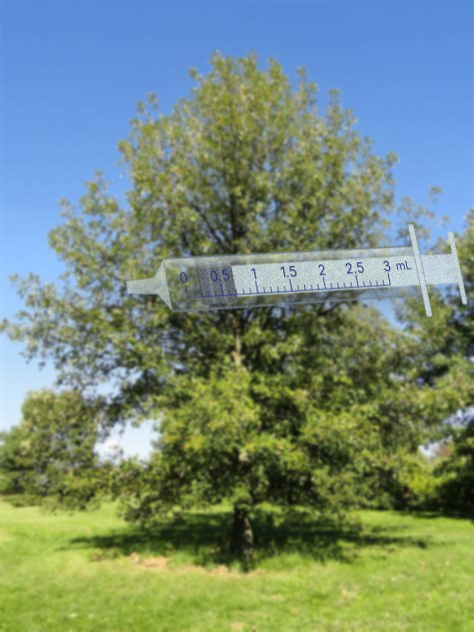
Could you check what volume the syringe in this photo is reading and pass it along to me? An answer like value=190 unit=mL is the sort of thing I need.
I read value=0.2 unit=mL
